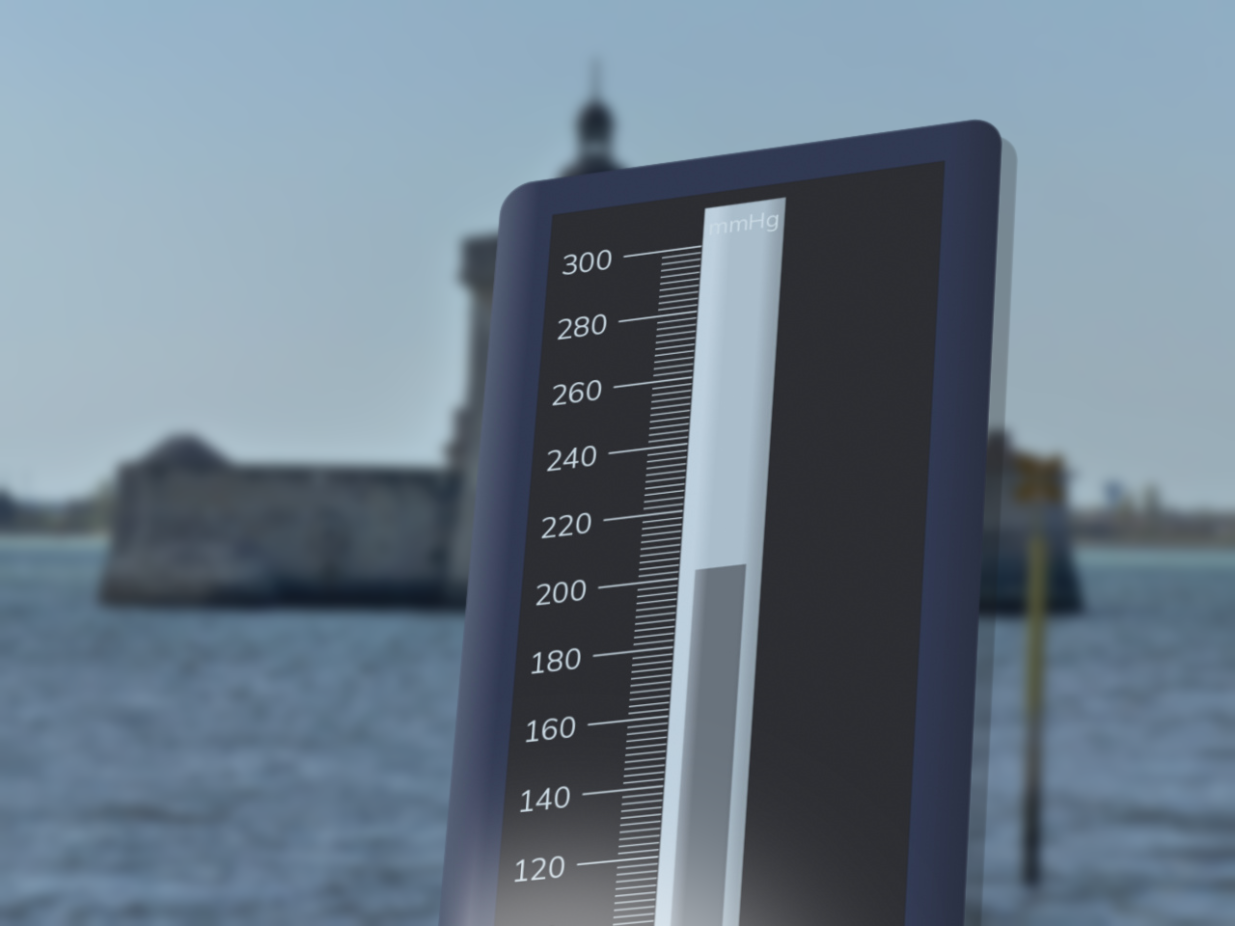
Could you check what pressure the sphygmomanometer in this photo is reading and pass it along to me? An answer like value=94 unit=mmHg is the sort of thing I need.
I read value=202 unit=mmHg
